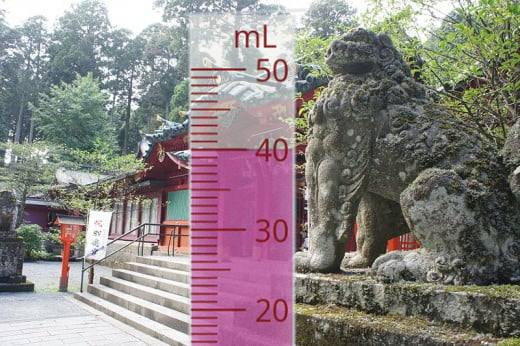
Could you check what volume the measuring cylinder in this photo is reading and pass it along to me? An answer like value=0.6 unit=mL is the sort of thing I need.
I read value=40 unit=mL
